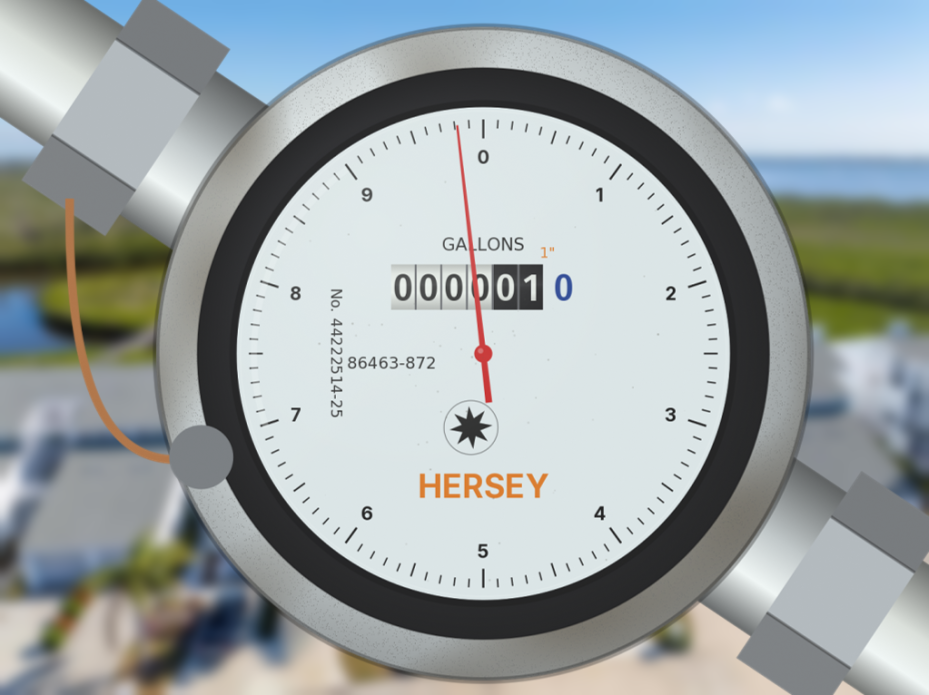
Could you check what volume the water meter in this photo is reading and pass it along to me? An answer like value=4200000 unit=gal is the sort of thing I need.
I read value=9.8 unit=gal
